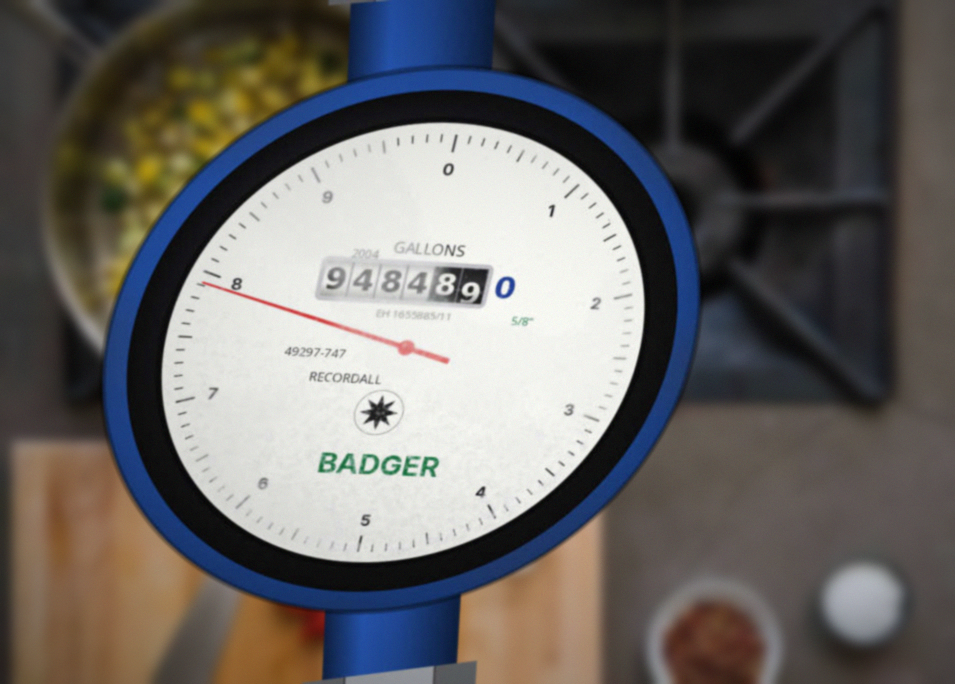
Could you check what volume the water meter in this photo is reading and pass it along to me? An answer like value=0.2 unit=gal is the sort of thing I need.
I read value=9484887.9 unit=gal
